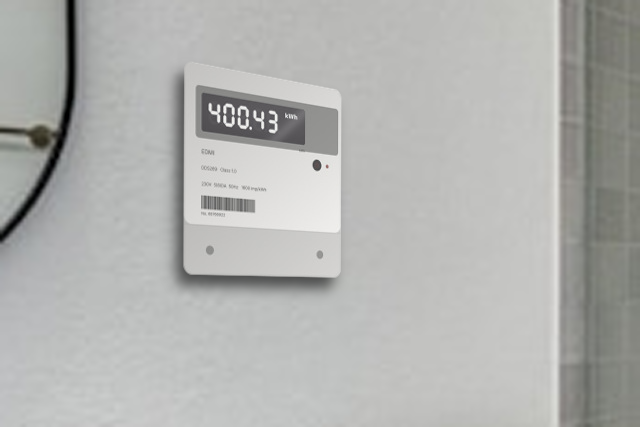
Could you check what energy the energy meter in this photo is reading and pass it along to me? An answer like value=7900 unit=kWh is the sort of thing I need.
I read value=400.43 unit=kWh
